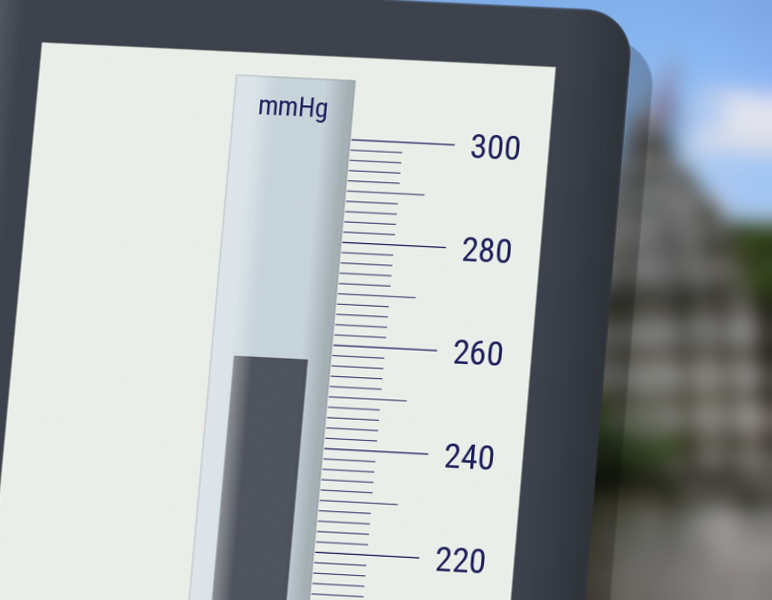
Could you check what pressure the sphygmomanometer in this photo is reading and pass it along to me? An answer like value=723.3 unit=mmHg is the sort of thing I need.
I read value=257 unit=mmHg
